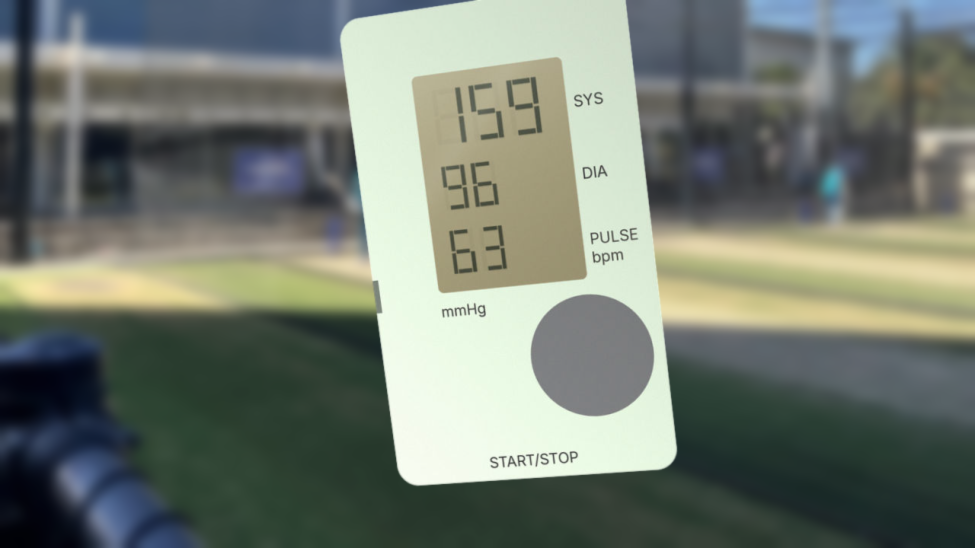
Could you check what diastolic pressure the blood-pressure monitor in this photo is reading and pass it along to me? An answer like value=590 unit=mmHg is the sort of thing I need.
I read value=96 unit=mmHg
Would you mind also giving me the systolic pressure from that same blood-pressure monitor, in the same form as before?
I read value=159 unit=mmHg
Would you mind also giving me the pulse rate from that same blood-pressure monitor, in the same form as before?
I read value=63 unit=bpm
